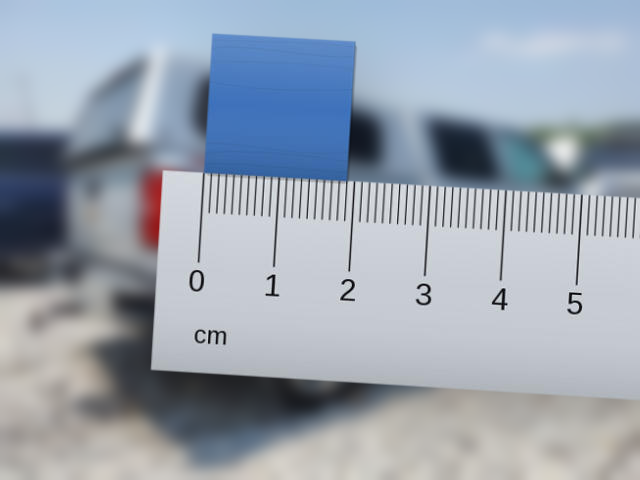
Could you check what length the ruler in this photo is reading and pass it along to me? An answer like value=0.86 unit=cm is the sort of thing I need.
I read value=1.9 unit=cm
